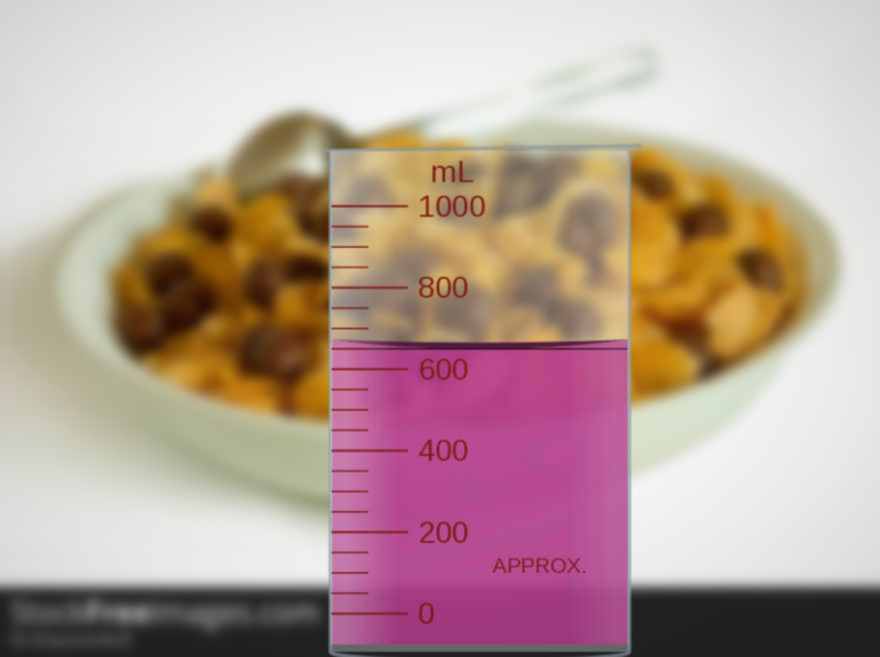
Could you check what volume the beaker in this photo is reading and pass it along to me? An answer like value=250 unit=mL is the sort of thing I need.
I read value=650 unit=mL
